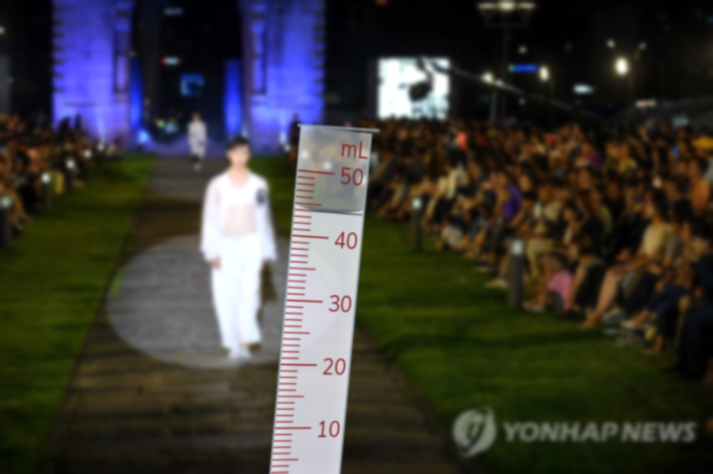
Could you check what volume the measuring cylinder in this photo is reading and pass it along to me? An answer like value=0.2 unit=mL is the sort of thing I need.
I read value=44 unit=mL
